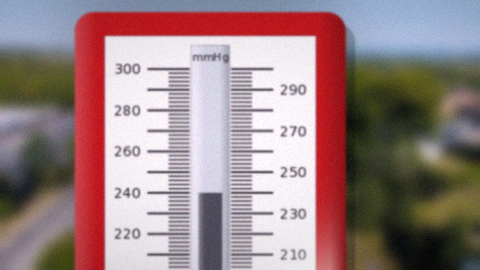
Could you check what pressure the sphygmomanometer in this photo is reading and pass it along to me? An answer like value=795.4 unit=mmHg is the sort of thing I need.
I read value=240 unit=mmHg
